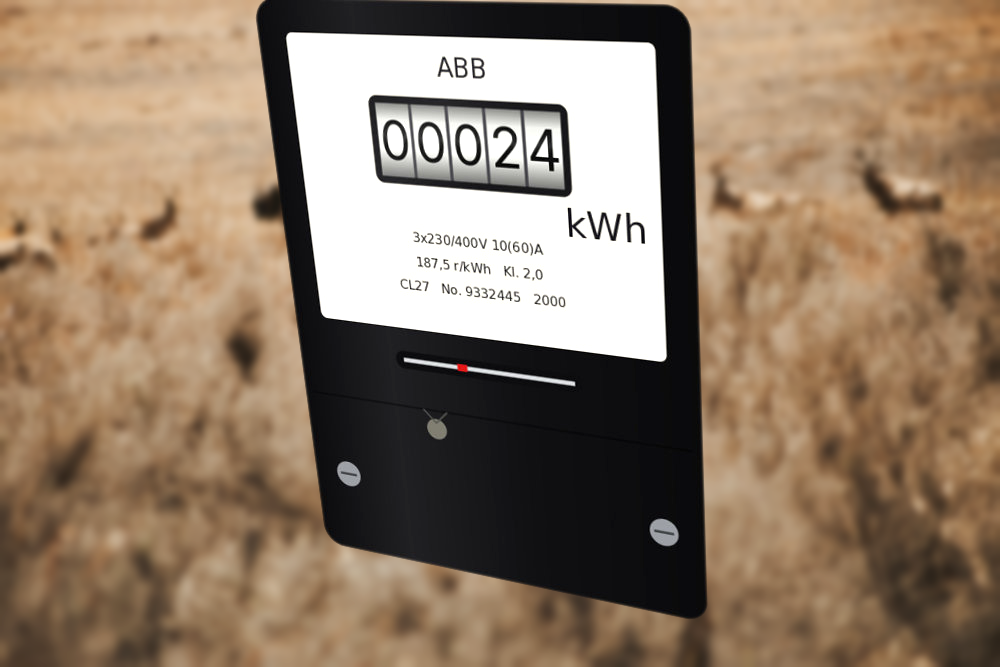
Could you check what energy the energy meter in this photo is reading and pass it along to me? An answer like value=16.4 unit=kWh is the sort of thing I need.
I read value=24 unit=kWh
